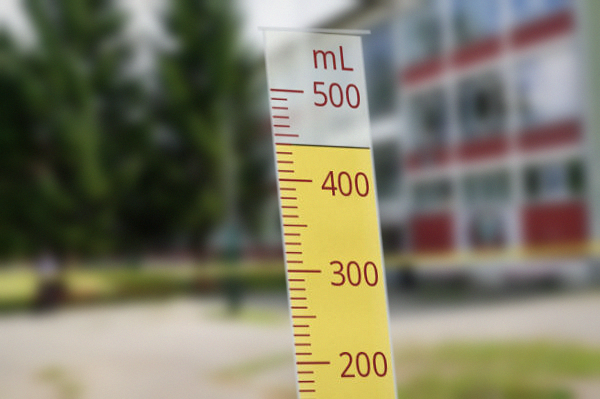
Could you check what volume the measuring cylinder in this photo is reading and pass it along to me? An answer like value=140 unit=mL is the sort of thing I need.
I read value=440 unit=mL
